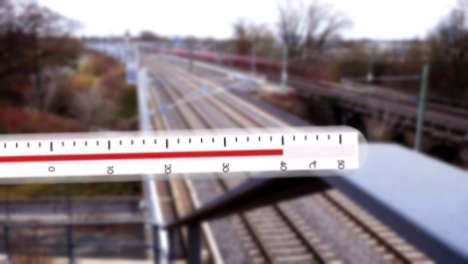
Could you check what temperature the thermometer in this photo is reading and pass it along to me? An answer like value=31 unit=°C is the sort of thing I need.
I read value=40 unit=°C
